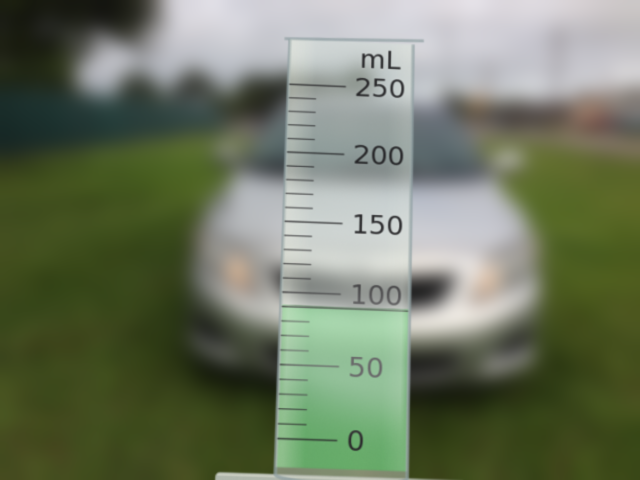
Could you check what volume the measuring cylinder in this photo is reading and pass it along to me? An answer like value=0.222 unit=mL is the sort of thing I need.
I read value=90 unit=mL
